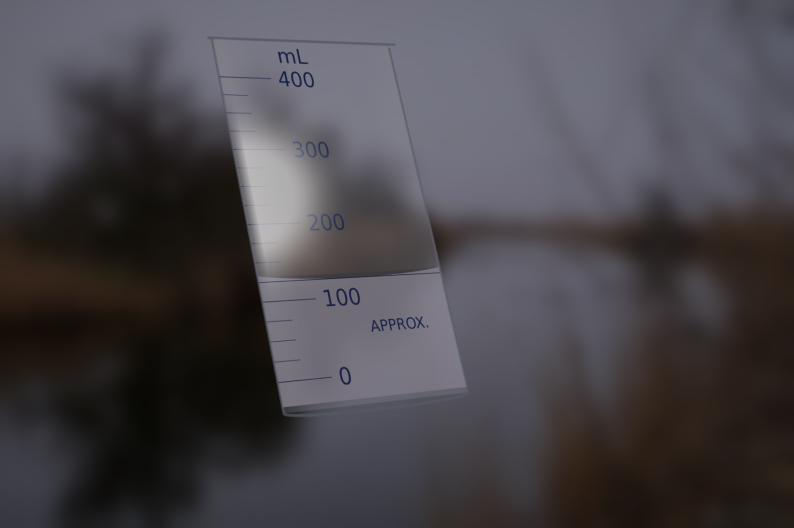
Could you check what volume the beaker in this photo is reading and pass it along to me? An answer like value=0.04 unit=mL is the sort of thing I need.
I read value=125 unit=mL
